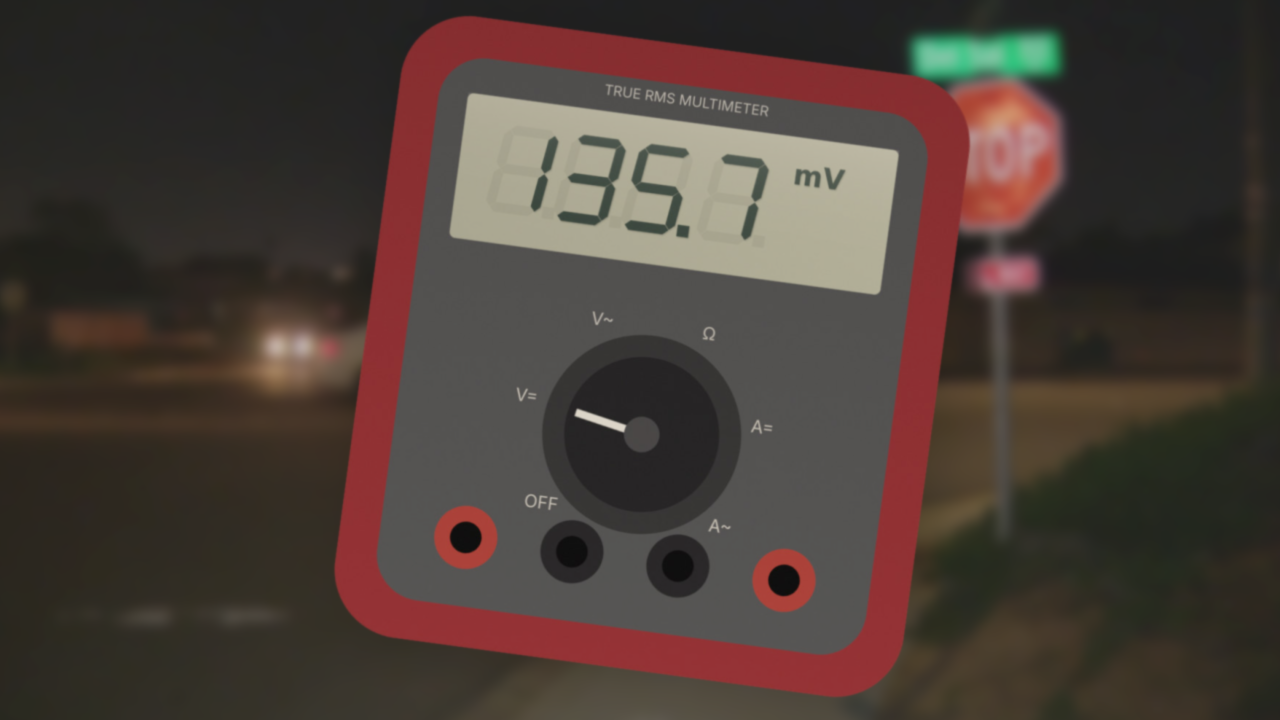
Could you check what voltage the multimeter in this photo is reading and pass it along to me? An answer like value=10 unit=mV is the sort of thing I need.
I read value=135.7 unit=mV
